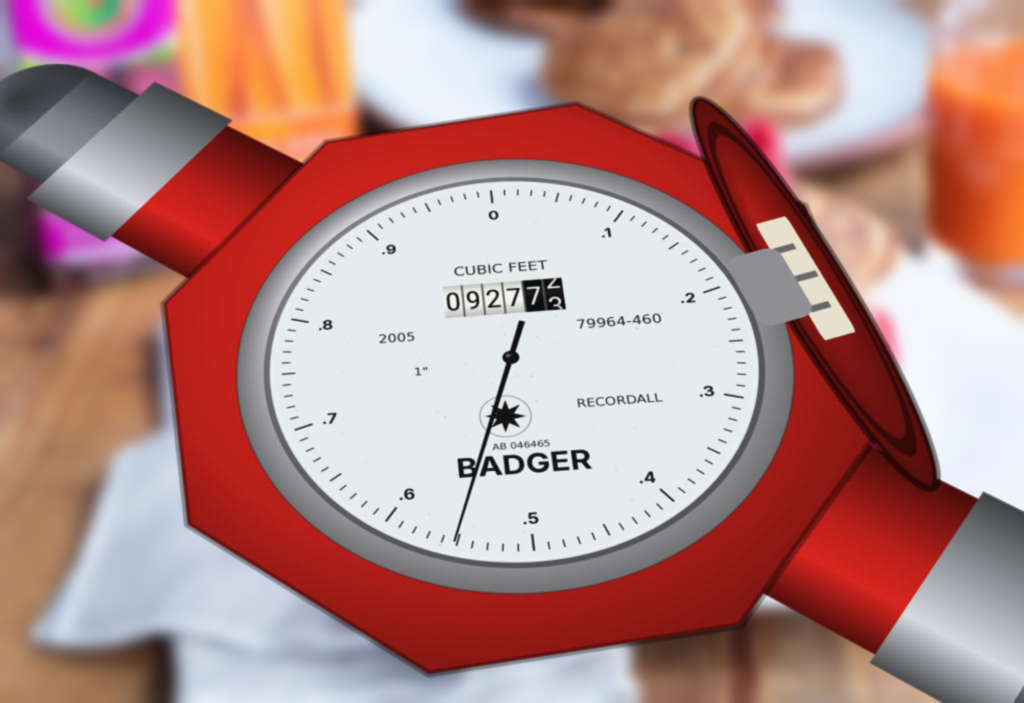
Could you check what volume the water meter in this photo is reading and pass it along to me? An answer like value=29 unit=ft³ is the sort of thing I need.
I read value=92772.55 unit=ft³
